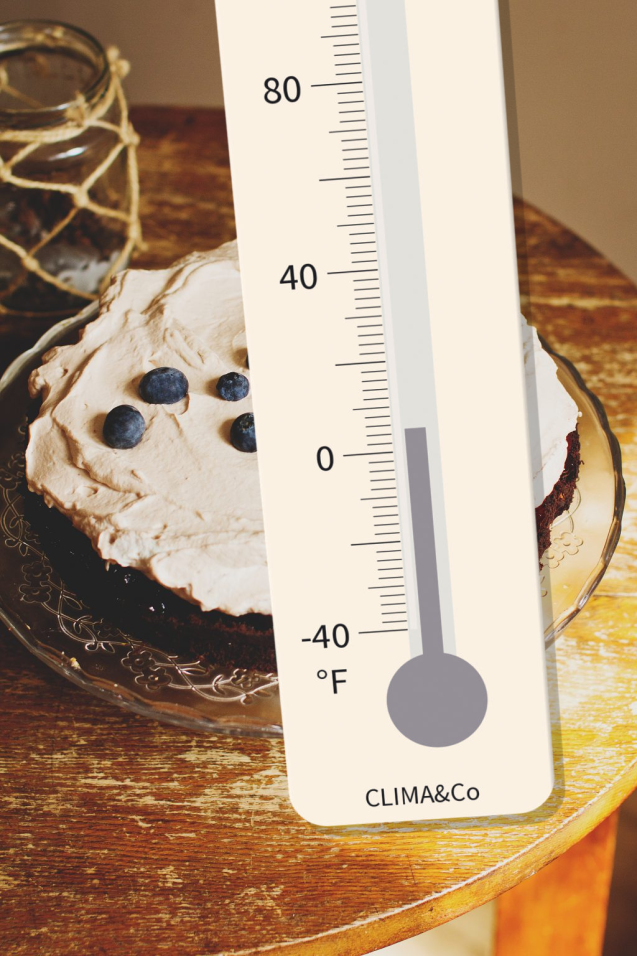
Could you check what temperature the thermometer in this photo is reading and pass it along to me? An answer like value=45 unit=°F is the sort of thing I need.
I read value=5 unit=°F
